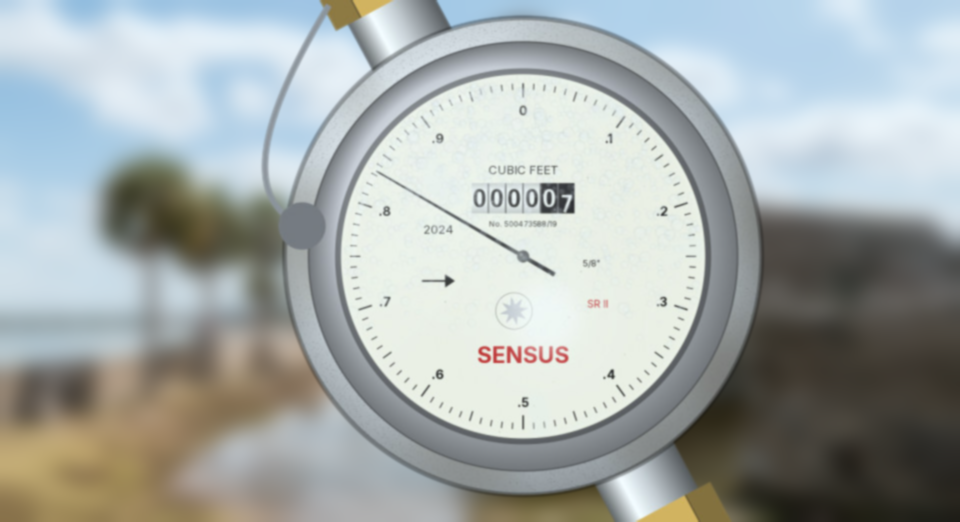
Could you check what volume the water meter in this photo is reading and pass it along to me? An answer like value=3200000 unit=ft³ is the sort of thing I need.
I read value=6.83 unit=ft³
